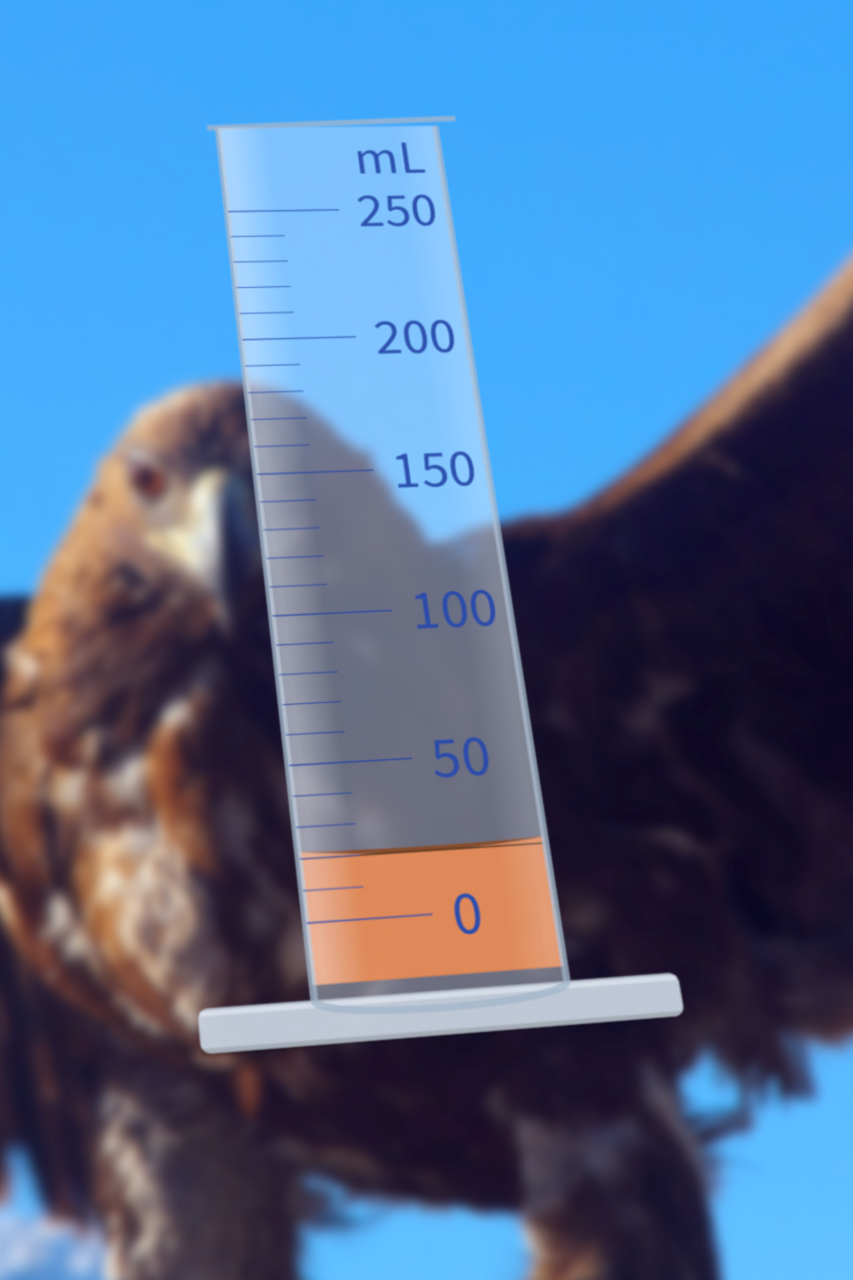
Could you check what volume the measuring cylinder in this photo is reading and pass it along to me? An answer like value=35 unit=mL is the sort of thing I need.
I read value=20 unit=mL
